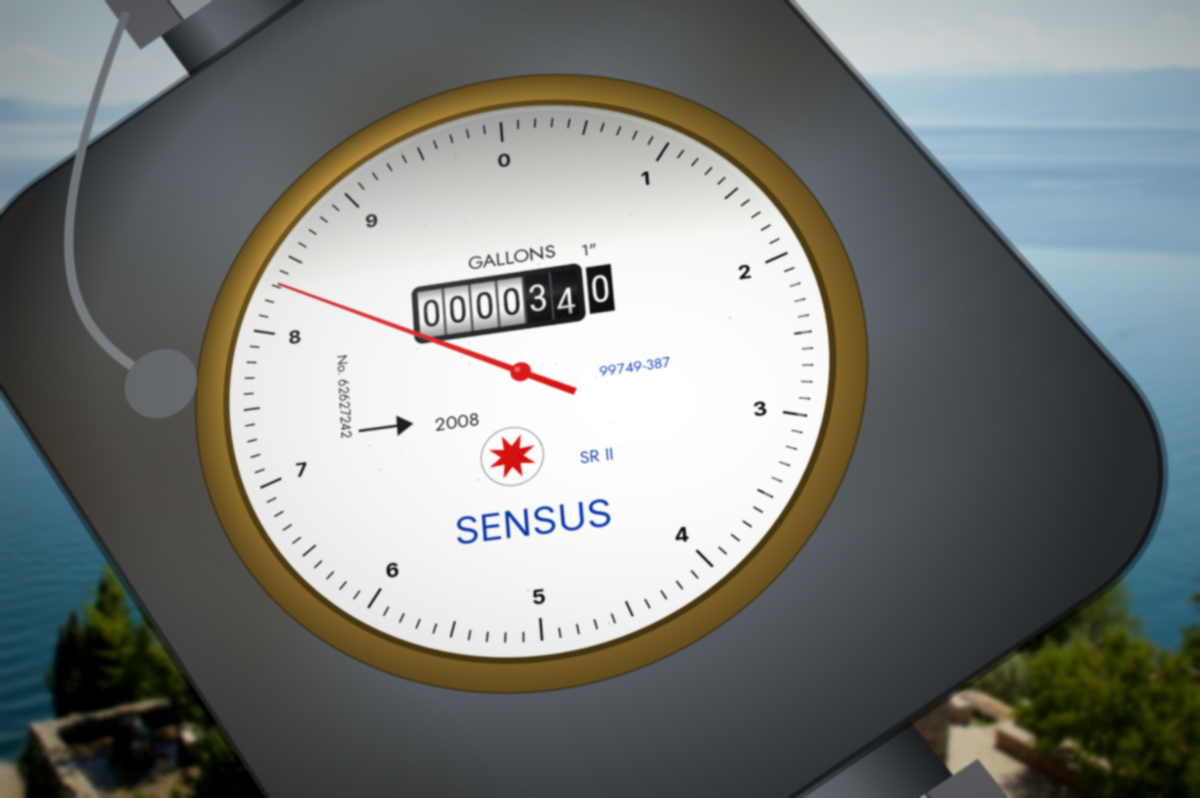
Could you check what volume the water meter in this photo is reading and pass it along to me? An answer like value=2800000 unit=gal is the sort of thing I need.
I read value=338.3 unit=gal
